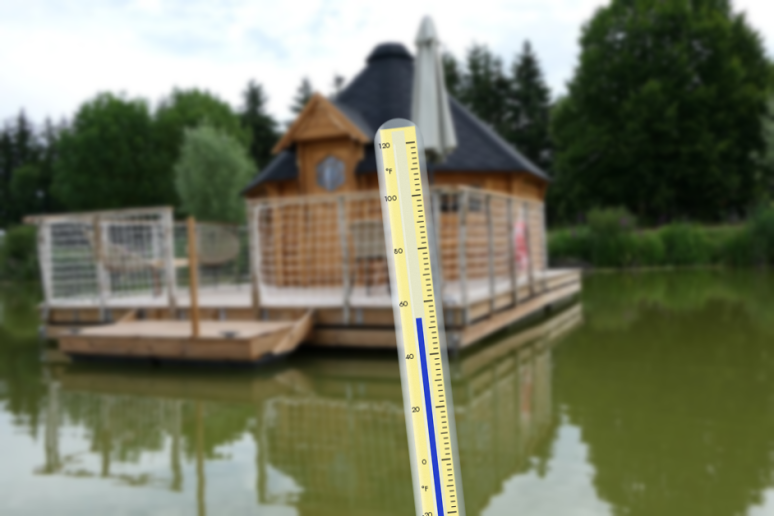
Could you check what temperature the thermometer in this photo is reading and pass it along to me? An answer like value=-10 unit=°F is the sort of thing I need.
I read value=54 unit=°F
